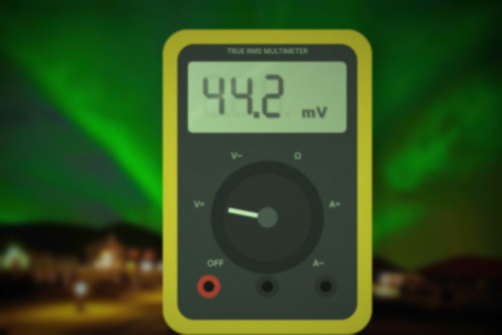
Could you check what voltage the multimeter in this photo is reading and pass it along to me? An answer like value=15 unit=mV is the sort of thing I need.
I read value=44.2 unit=mV
